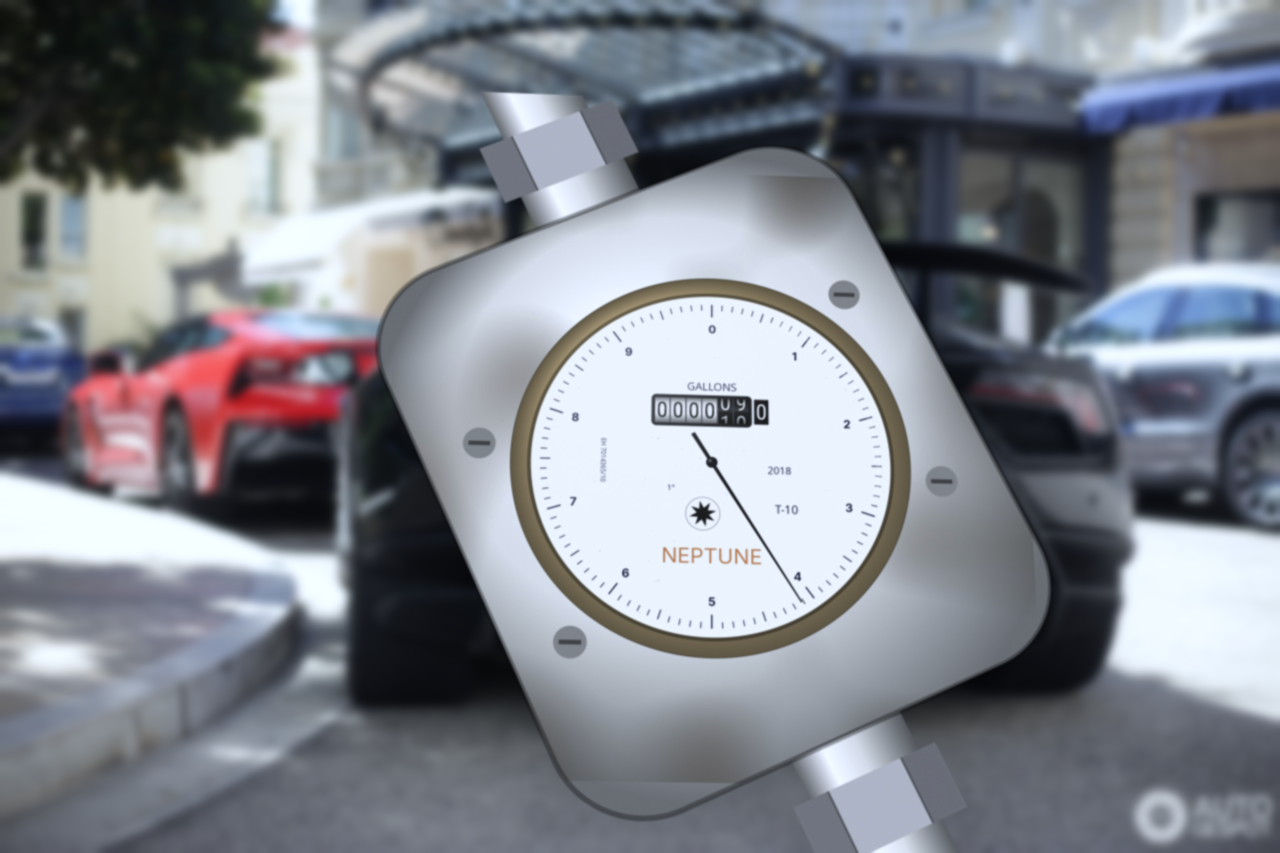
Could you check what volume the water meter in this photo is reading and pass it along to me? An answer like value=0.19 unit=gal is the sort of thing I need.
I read value=94.1 unit=gal
